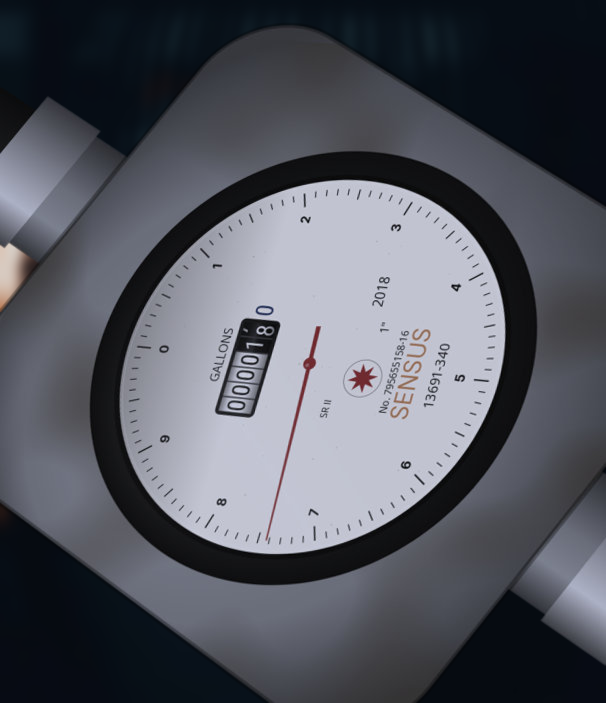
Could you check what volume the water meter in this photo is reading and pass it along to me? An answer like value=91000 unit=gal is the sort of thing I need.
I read value=177.4 unit=gal
